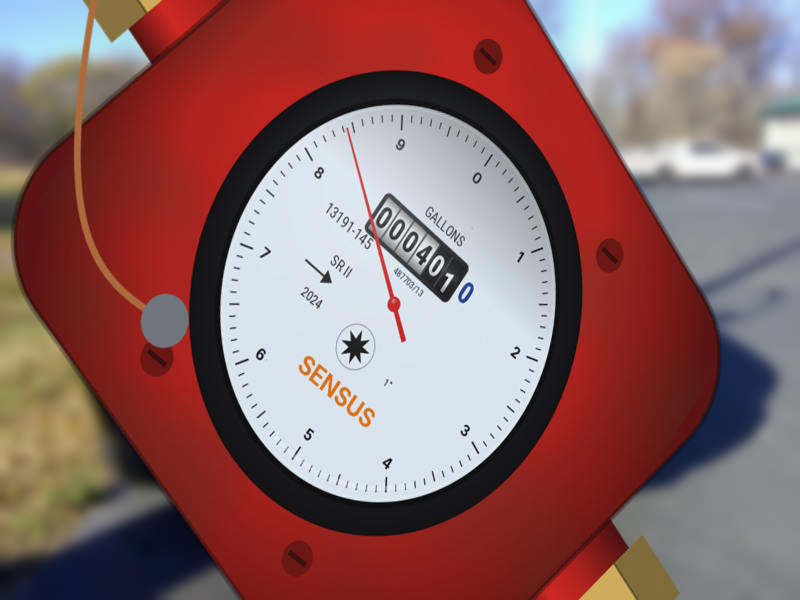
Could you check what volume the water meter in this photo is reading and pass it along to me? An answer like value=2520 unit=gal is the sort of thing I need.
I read value=4008.4 unit=gal
